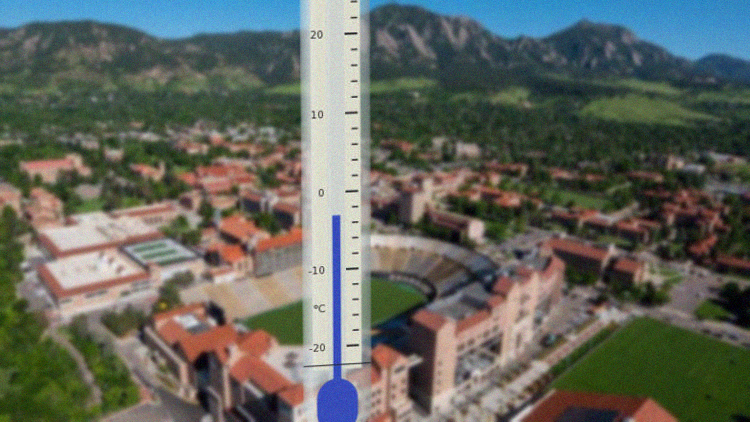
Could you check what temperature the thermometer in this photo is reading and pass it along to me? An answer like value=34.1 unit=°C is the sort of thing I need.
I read value=-3 unit=°C
